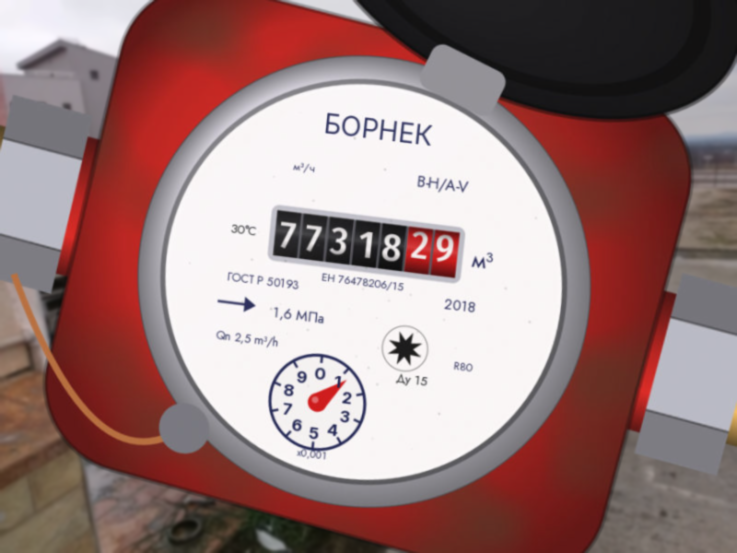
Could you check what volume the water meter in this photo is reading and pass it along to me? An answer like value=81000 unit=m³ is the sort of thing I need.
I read value=77318.291 unit=m³
